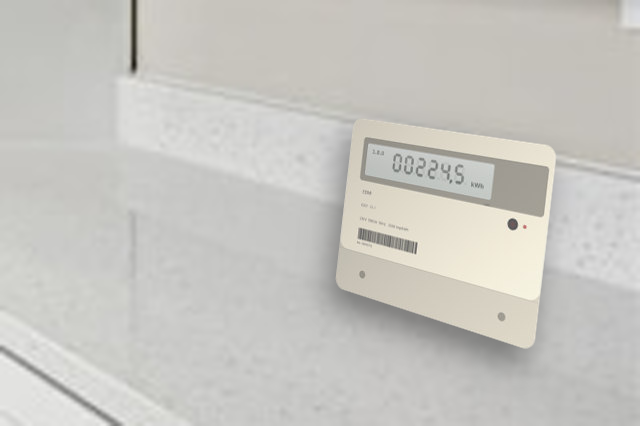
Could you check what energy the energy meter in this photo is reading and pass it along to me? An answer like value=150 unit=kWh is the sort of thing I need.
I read value=224.5 unit=kWh
